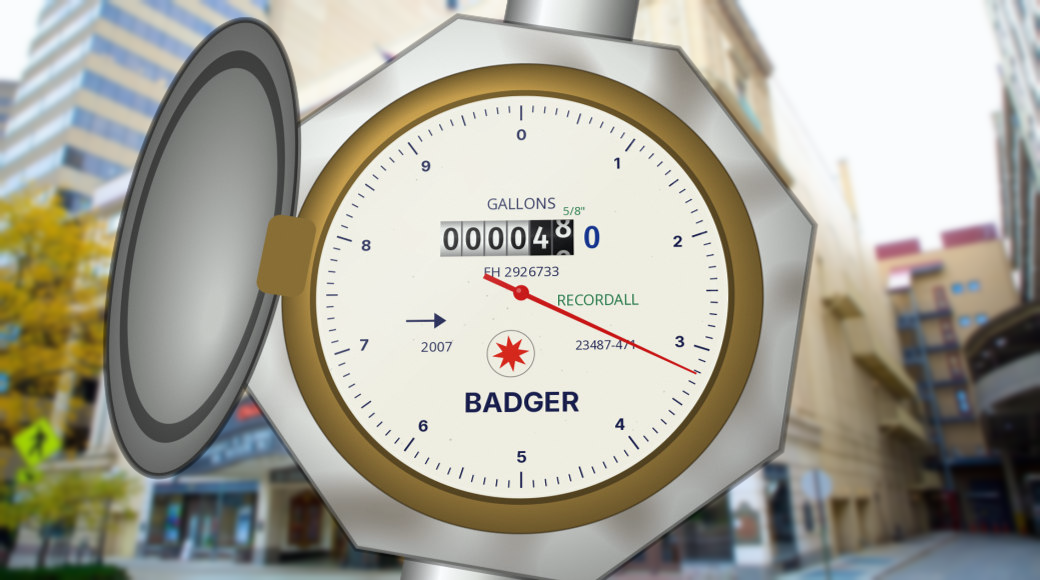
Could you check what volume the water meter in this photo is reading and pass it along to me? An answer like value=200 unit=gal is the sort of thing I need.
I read value=483.2 unit=gal
